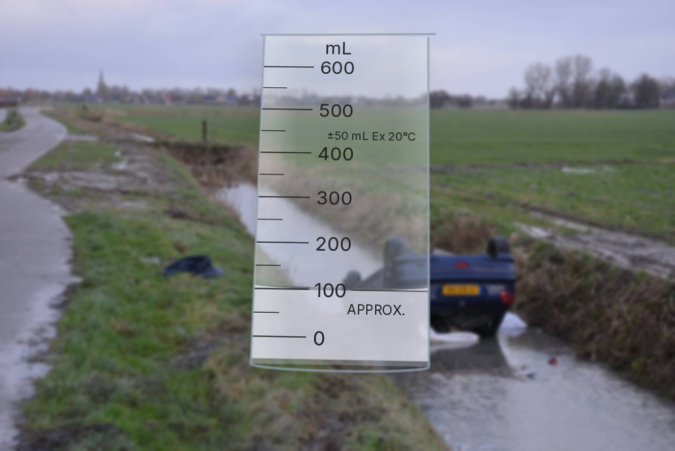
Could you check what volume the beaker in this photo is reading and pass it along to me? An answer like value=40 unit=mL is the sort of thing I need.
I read value=100 unit=mL
